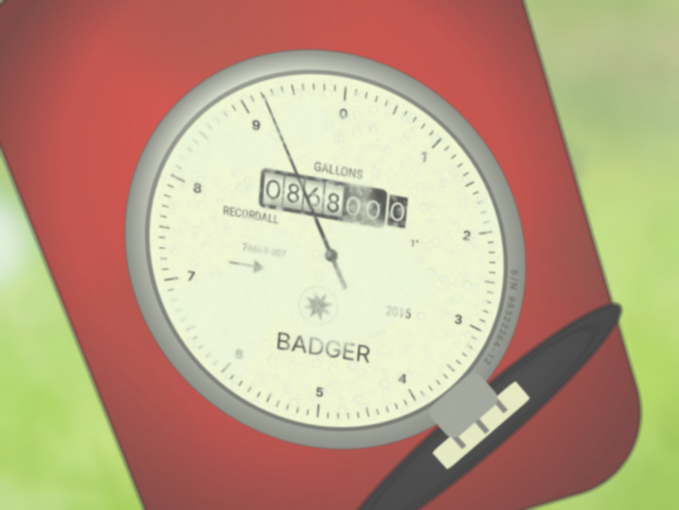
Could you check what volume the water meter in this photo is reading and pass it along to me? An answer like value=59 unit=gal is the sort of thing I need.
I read value=867999.2 unit=gal
